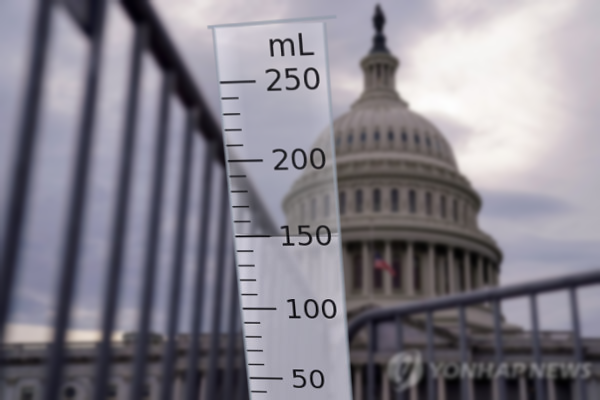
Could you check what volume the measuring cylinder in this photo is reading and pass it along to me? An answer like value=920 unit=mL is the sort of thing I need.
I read value=150 unit=mL
